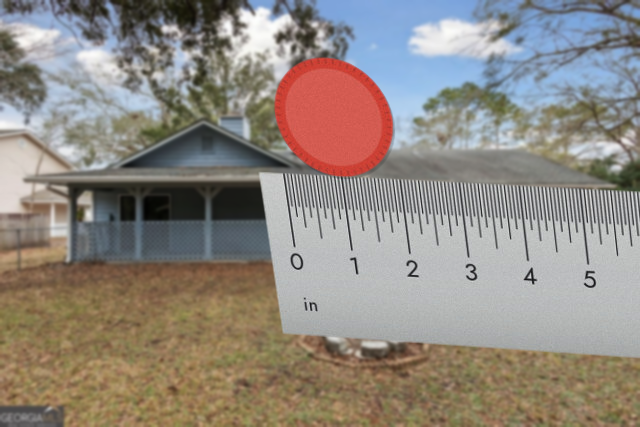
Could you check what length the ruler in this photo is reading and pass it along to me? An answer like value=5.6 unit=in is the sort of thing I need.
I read value=2 unit=in
